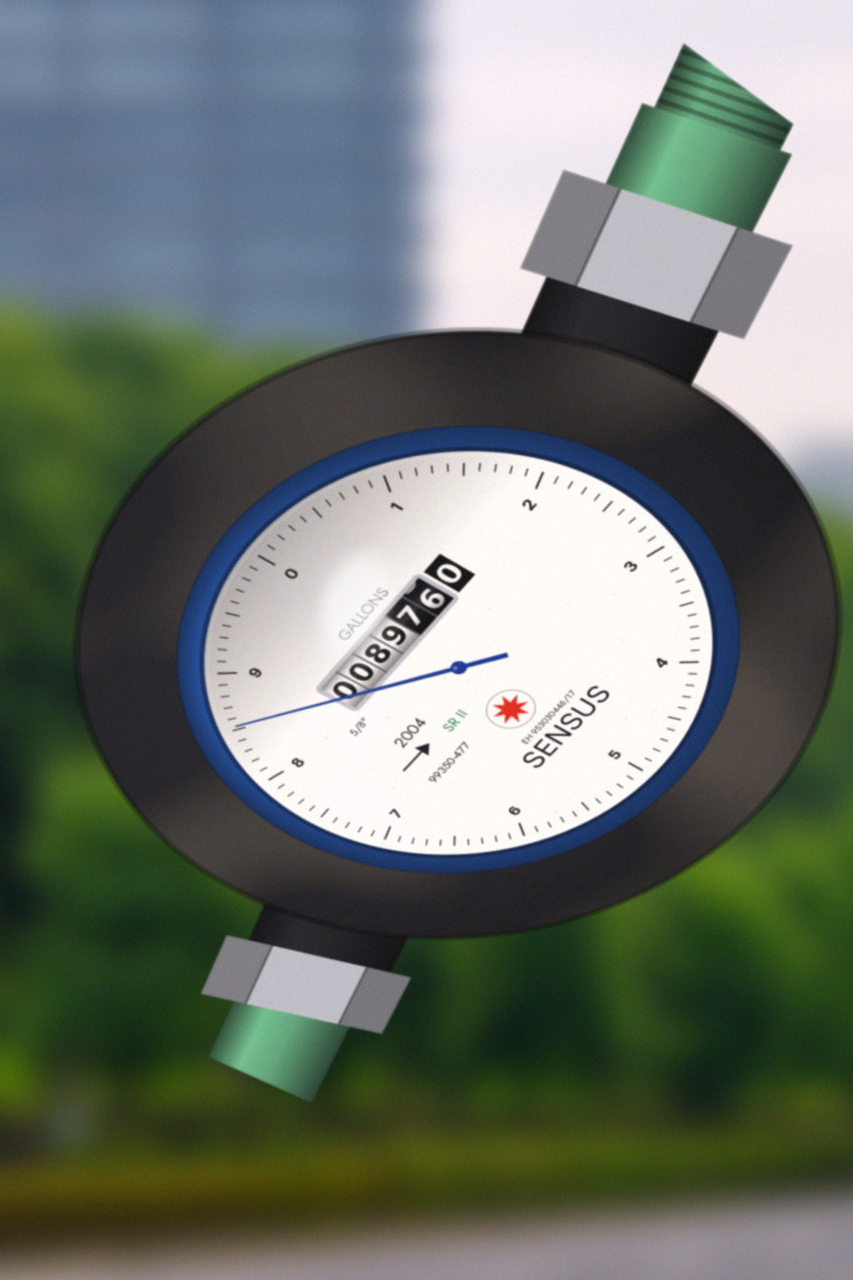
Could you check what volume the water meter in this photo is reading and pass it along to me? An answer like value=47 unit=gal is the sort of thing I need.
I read value=89758.5 unit=gal
